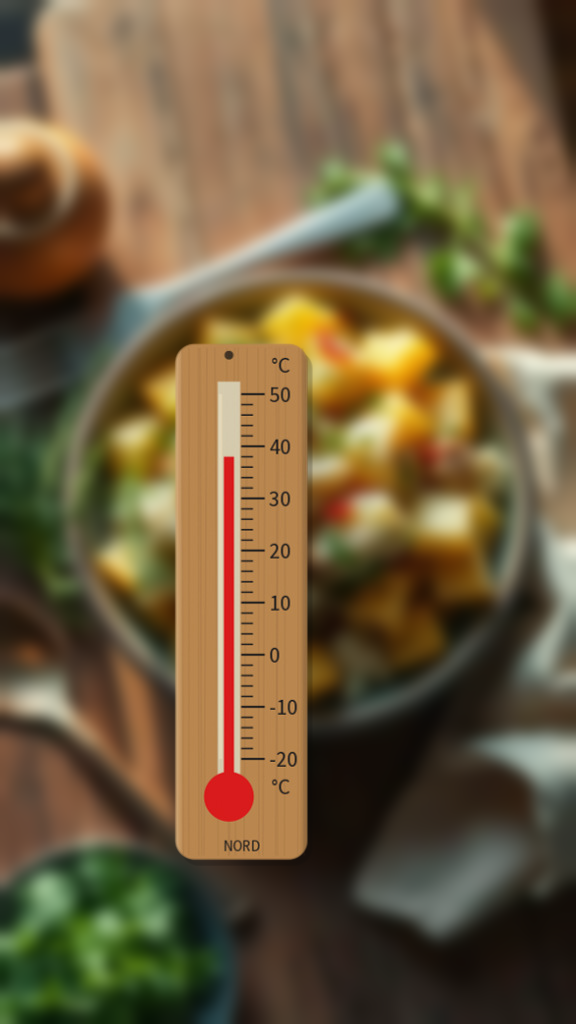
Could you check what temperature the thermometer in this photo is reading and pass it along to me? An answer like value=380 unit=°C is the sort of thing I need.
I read value=38 unit=°C
